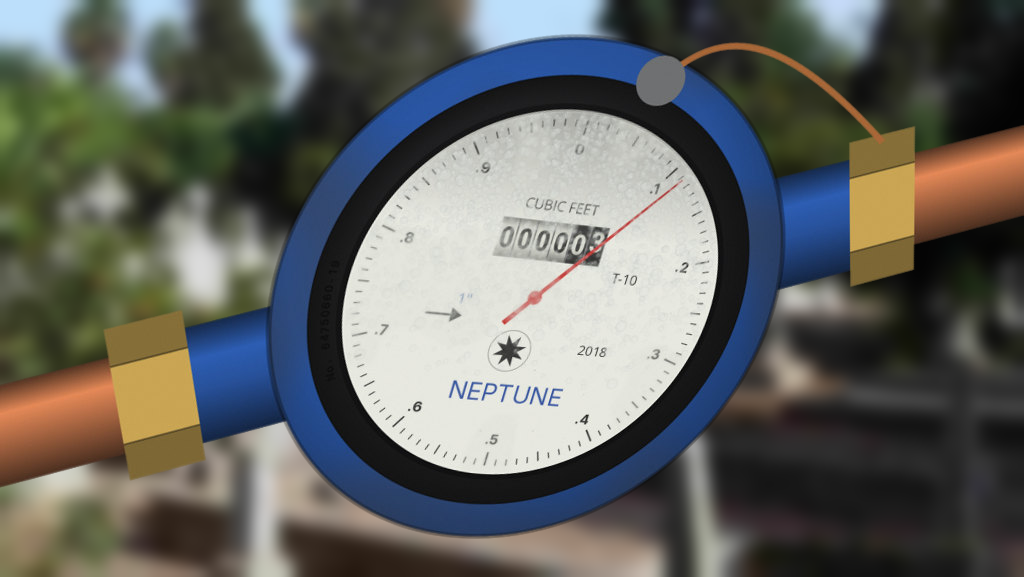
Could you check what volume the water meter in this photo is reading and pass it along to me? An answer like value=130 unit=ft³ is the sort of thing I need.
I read value=3.11 unit=ft³
